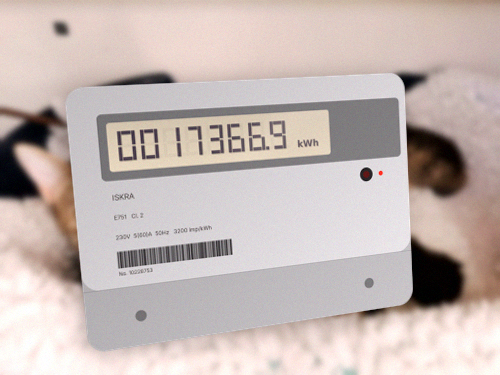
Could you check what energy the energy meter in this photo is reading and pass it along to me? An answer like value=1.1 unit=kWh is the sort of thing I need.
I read value=17366.9 unit=kWh
